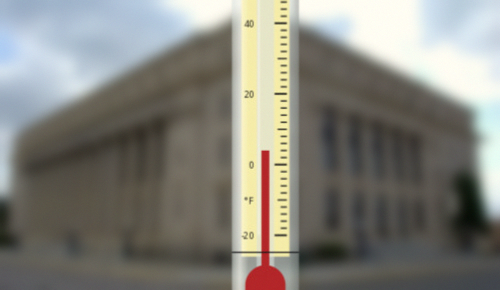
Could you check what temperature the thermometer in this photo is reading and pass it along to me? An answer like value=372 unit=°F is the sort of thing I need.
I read value=4 unit=°F
